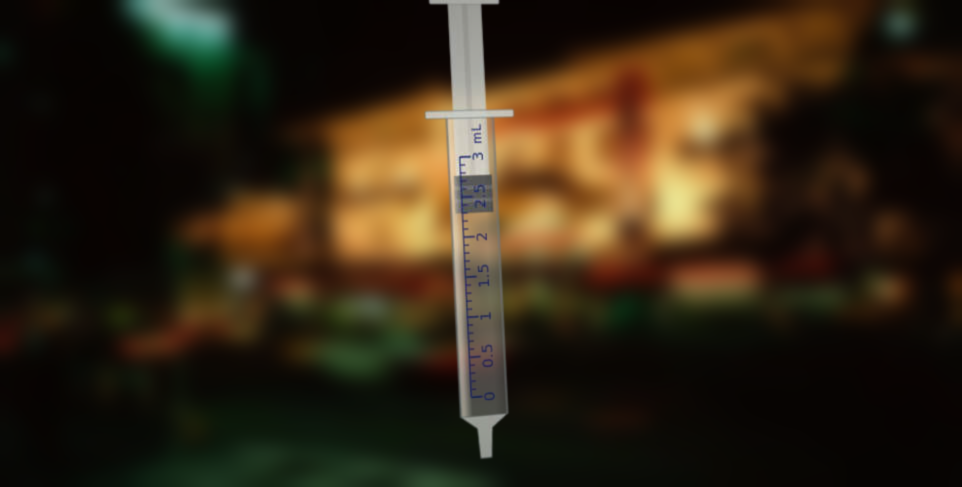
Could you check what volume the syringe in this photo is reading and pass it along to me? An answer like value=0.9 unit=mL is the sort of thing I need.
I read value=2.3 unit=mL
